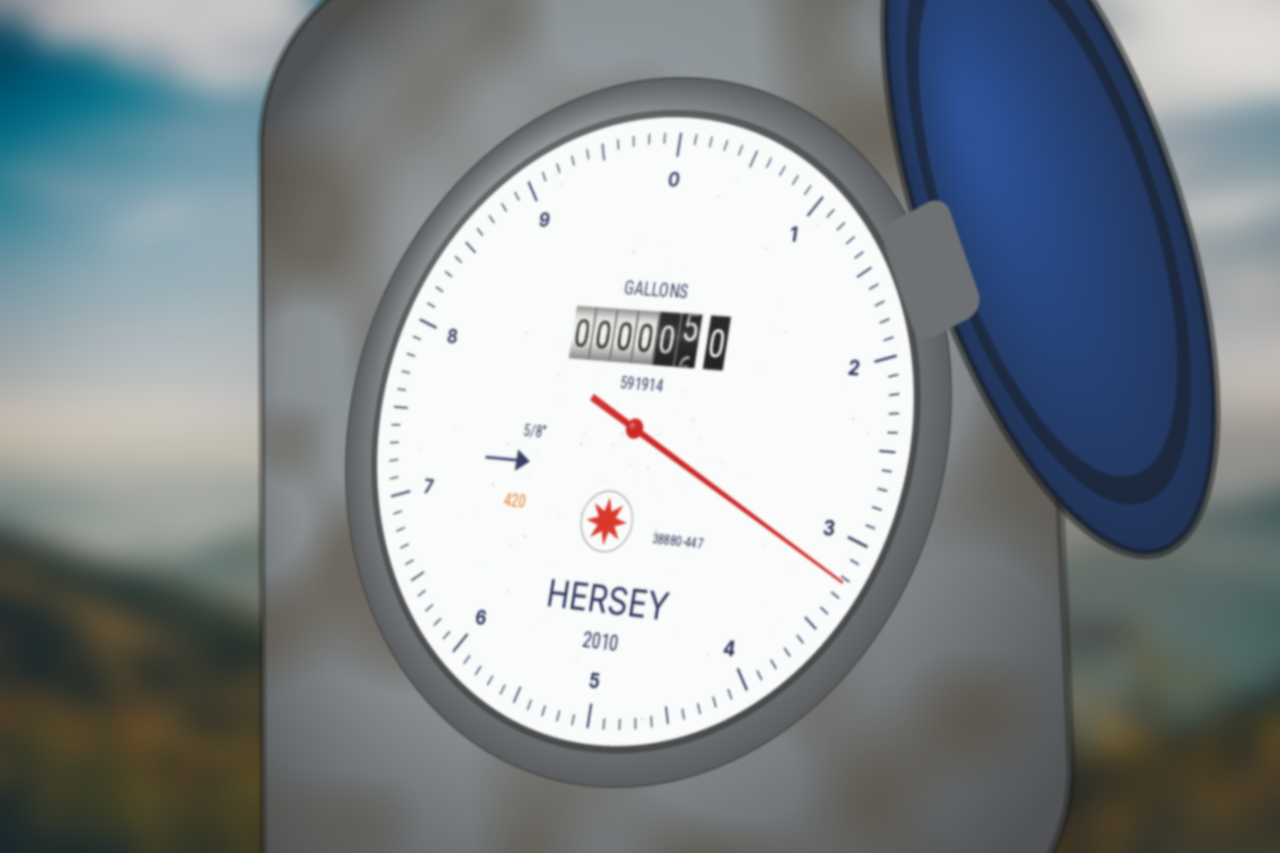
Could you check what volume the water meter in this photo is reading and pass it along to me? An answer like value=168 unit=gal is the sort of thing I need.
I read value=53.2 unit=gal
